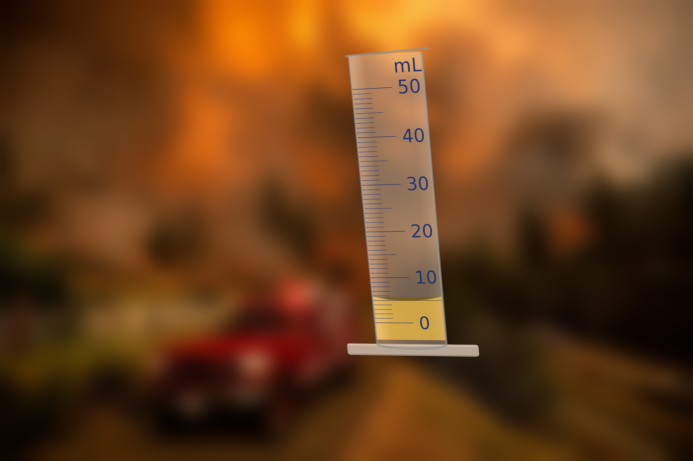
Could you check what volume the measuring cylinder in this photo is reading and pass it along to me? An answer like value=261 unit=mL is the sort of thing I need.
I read value=5 unit=mL
